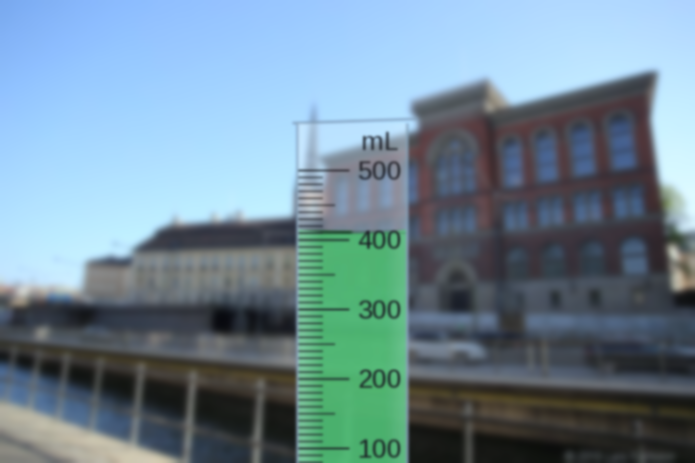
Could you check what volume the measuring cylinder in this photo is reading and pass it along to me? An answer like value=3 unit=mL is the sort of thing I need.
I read value=410 unit=mL
